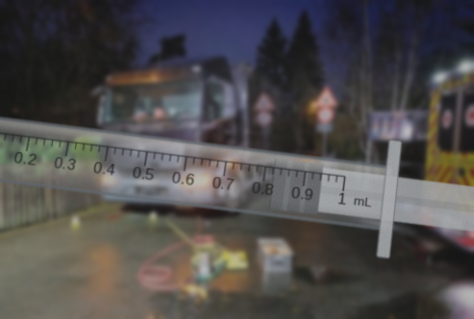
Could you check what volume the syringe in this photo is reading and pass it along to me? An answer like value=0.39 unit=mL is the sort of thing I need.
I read value=0.82 unit=mL
